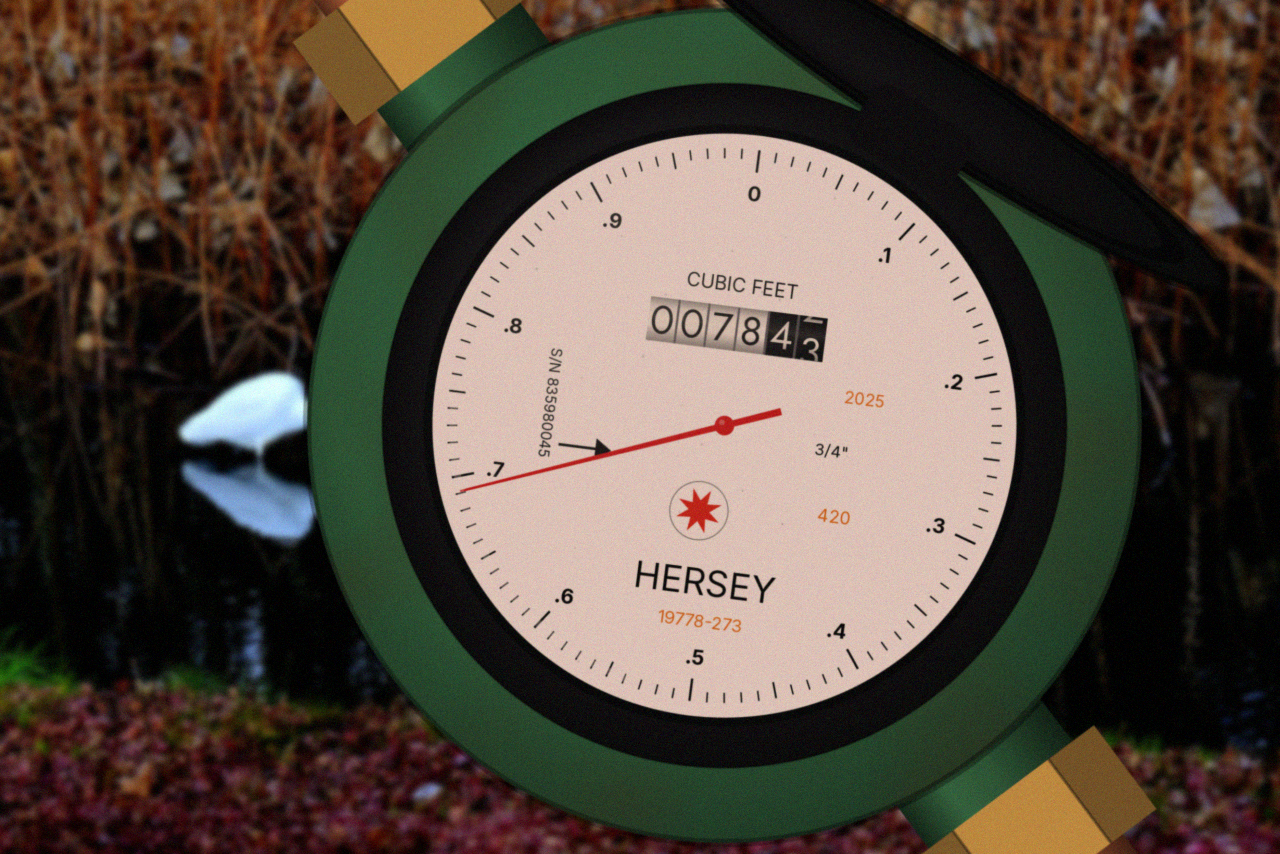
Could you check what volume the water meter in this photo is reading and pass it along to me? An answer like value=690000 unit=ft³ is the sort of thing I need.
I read value=7842.69 unit=ft³
